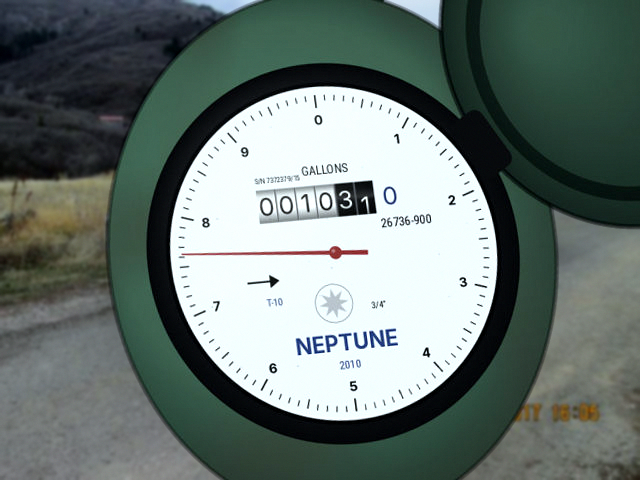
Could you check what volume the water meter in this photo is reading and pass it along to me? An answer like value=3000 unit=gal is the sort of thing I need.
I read value=10307.6 unit=gal
